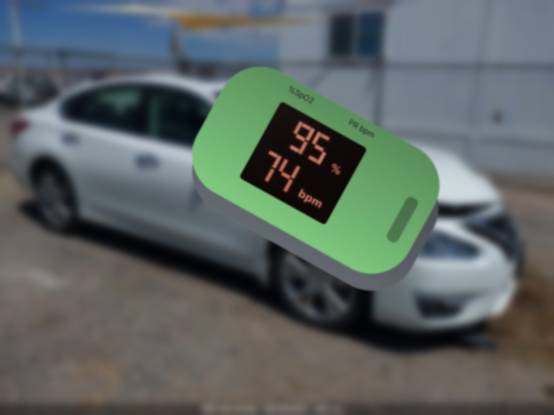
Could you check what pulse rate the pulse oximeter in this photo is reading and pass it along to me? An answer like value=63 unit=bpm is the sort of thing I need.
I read value=74 unit=bpm
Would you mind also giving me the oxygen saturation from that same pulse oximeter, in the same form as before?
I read value=95 unit=%
